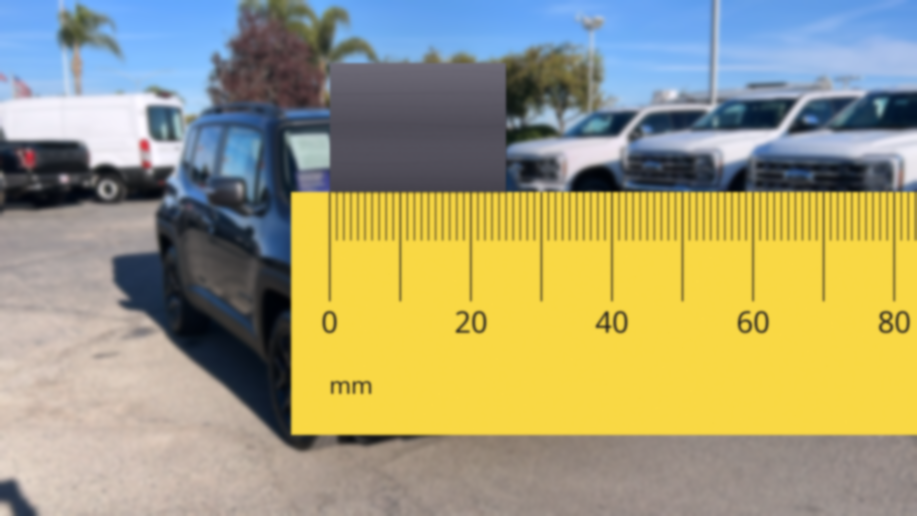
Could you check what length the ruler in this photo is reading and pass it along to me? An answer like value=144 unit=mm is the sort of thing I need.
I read value=25 unit=mm
